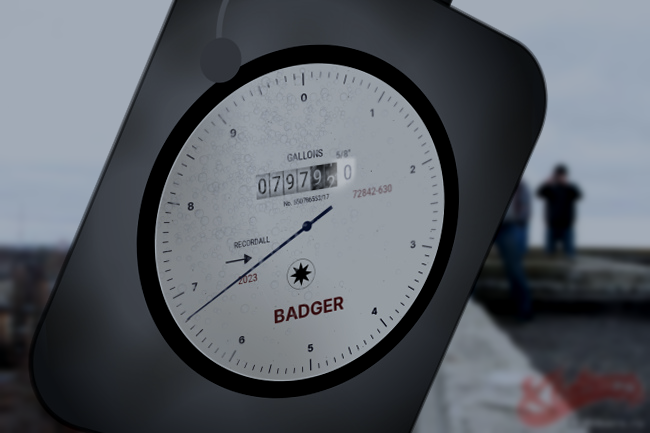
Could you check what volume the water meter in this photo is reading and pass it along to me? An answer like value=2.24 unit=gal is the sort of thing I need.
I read value=797916.7 unit=gal
